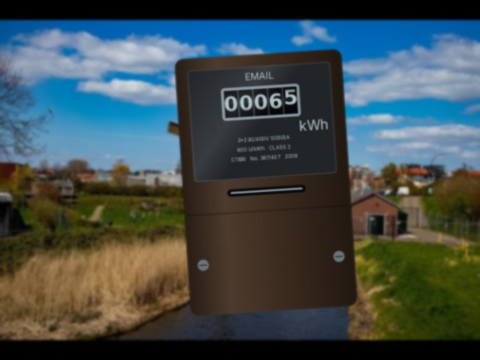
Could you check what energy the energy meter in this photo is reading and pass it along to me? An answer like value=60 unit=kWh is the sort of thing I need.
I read value=65 unit=kWh
